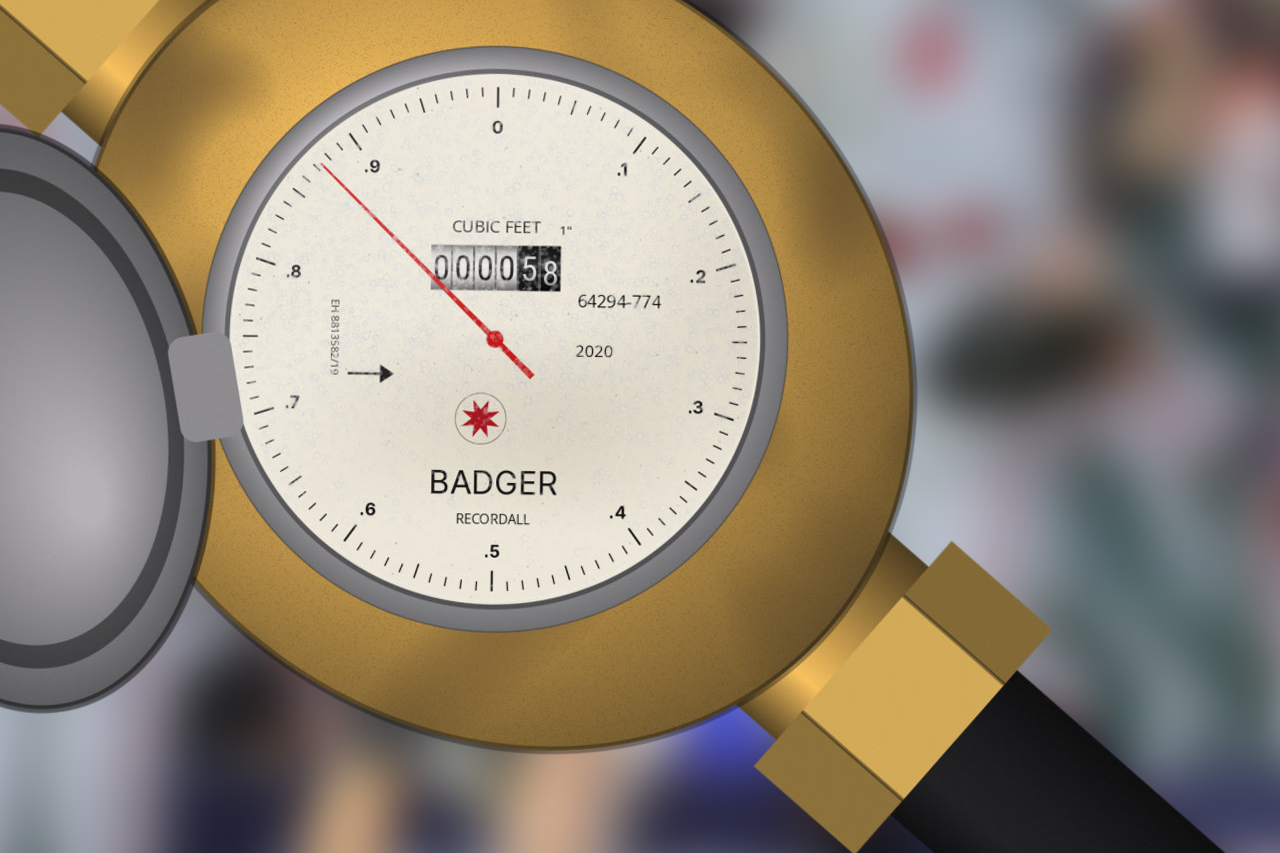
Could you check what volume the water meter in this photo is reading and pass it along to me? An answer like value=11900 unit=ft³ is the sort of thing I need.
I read value=57.87 unit=ft³
